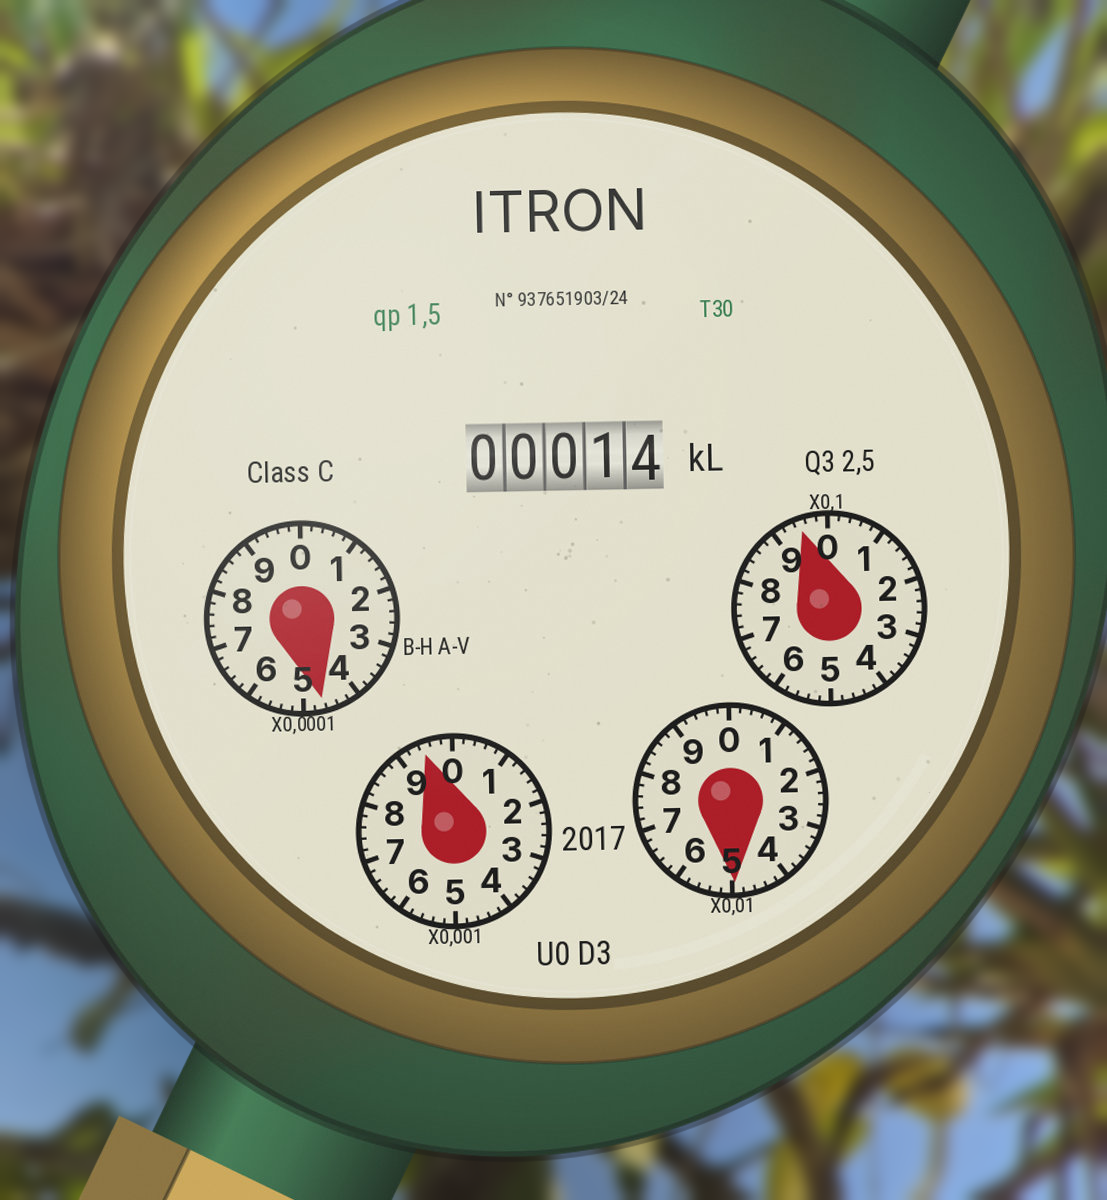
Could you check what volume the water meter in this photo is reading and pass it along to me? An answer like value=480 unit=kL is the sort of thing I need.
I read value=13.9494 unit=kL
